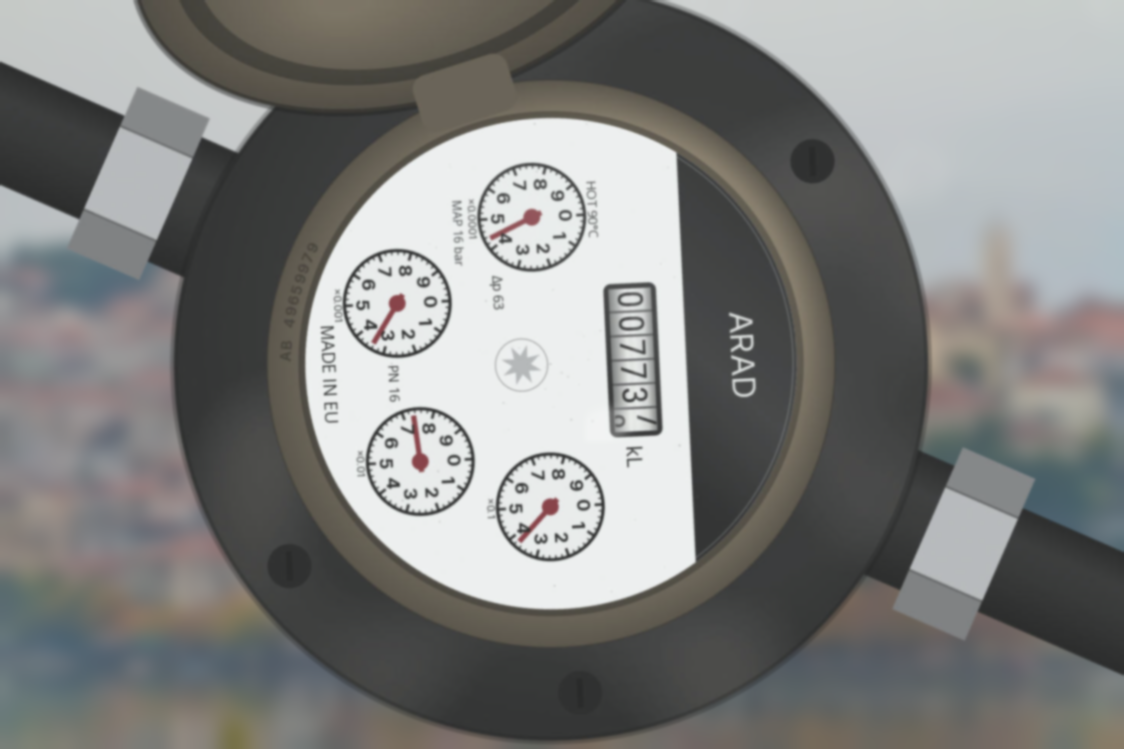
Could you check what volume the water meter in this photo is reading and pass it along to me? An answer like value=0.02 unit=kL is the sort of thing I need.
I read value=7737.3734 unit=kL
